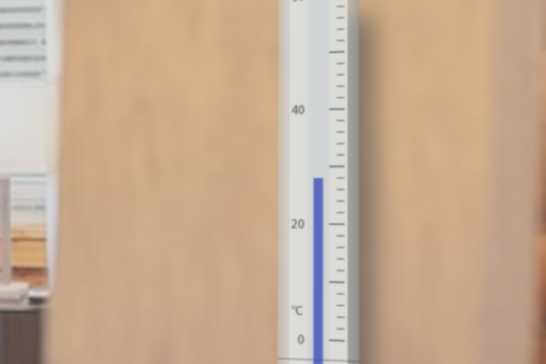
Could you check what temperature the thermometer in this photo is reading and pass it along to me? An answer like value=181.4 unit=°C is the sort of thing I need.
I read value=28 unit=°C
